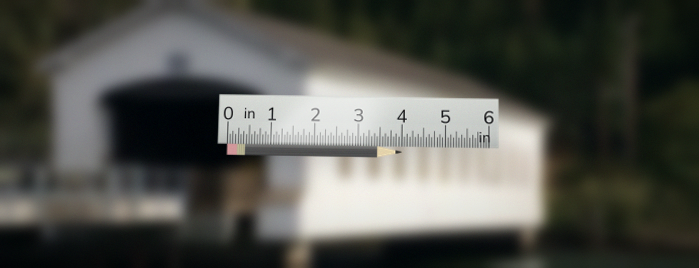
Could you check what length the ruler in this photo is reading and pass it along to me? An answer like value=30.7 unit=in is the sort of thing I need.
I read value=4 unit=in
